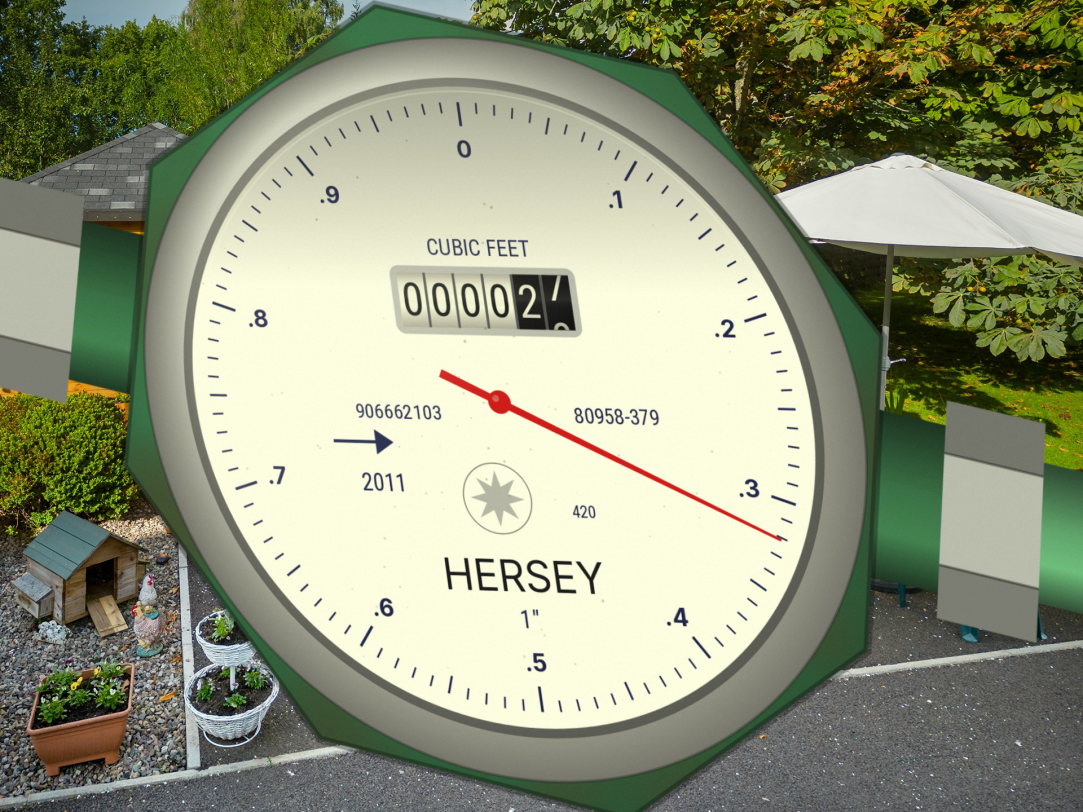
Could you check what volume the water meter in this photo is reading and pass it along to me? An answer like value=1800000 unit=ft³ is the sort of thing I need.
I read value=27.32 unit=ft³
